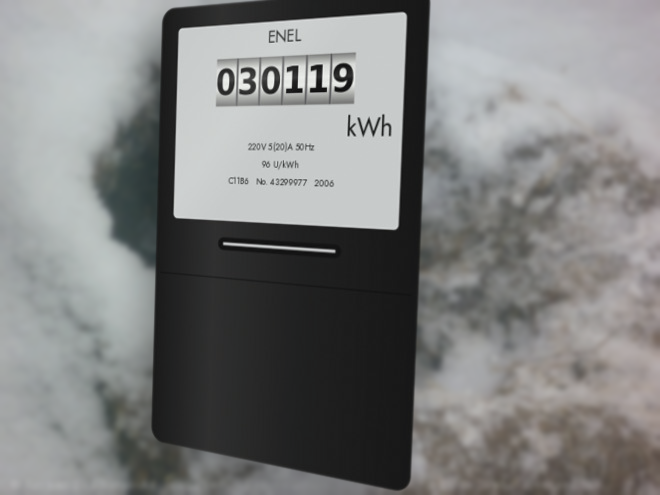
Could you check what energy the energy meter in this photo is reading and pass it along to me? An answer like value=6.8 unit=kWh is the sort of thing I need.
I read value=30119 unit=kWh
